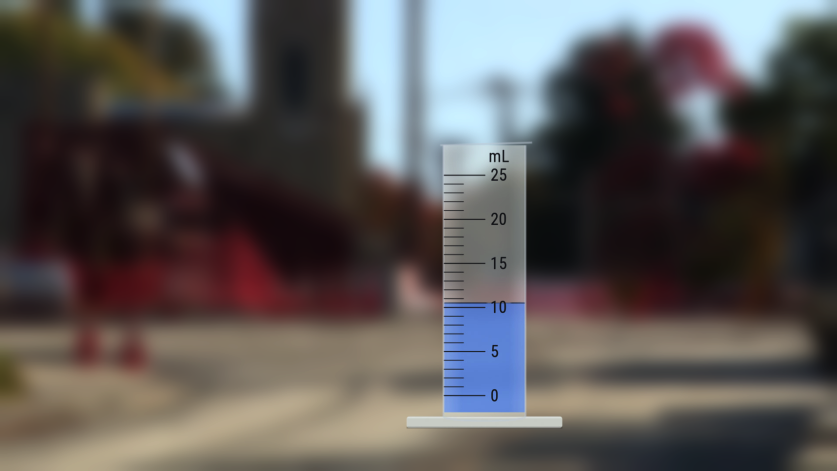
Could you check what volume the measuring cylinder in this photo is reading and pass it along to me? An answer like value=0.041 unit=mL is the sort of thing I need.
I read value=10.5 unit=mL
